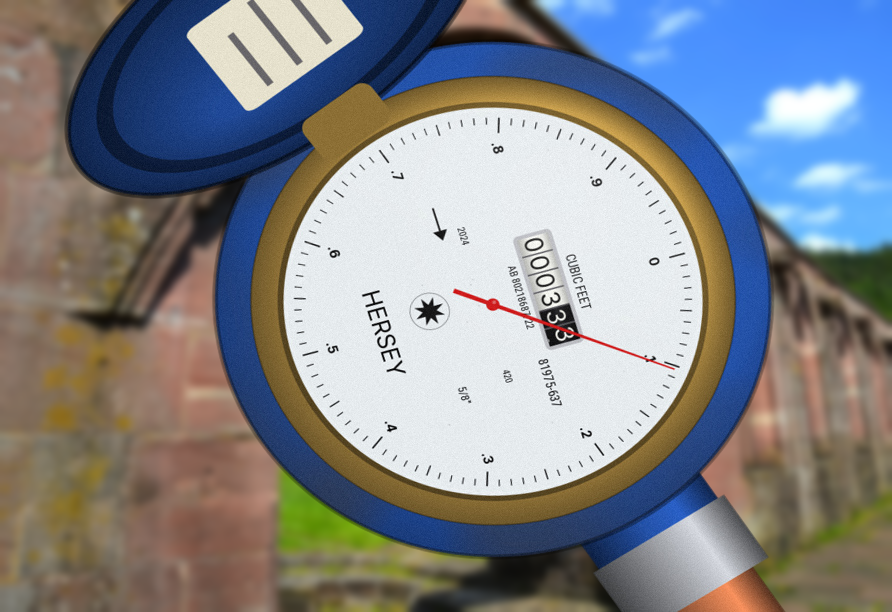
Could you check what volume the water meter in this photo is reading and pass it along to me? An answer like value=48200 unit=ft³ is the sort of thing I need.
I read value=333.10 unit=ft³
